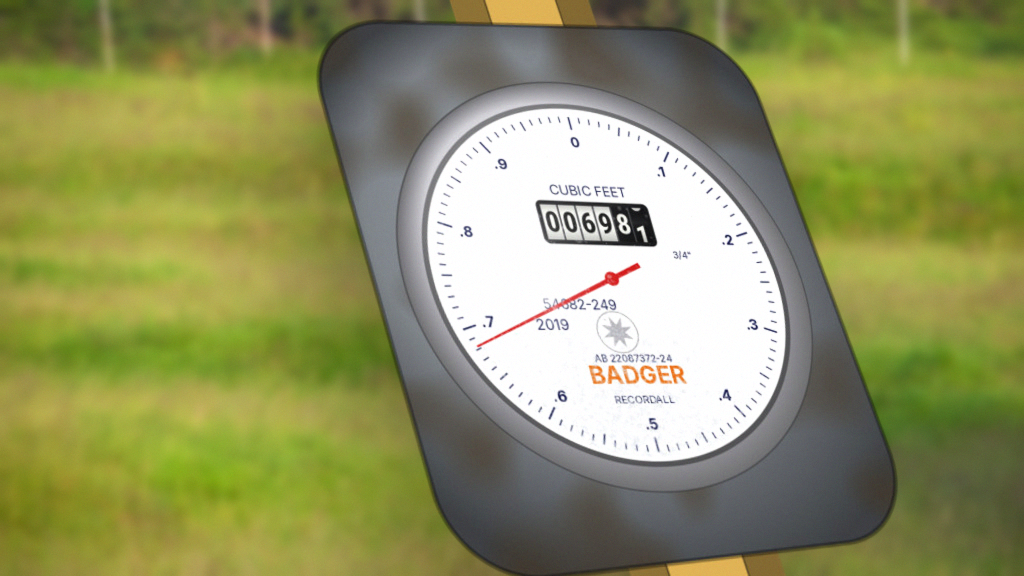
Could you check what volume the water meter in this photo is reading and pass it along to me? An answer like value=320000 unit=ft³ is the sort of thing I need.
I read value=6980.68 unit=ft³
